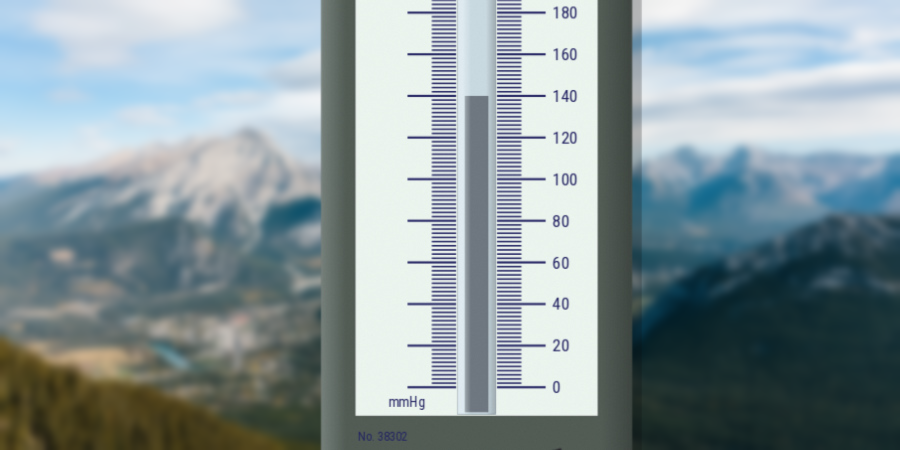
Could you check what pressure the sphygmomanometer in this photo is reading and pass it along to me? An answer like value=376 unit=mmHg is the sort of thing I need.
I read value=140 unit=mmHg
